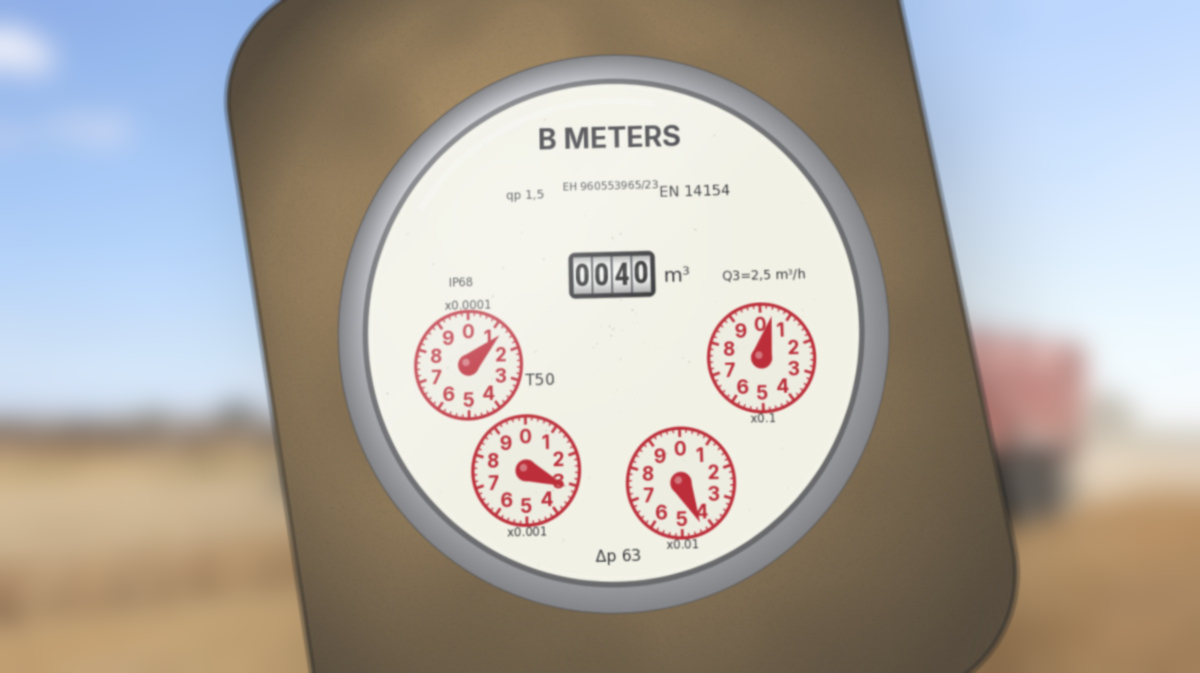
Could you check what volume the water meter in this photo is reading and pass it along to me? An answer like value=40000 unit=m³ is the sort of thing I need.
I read value=40.0431 unit=m³
